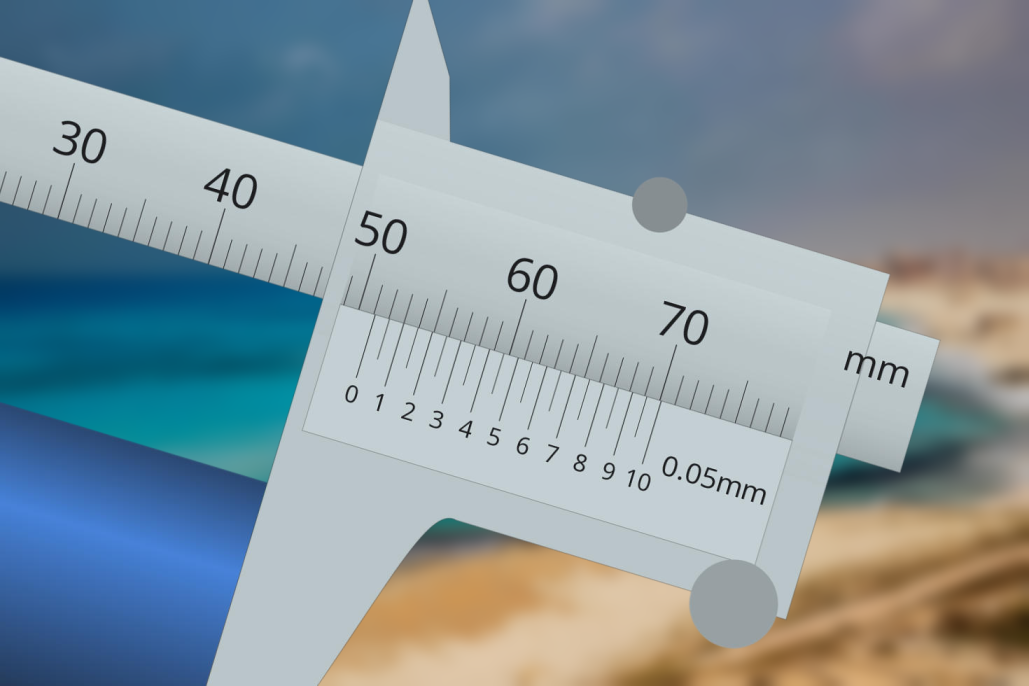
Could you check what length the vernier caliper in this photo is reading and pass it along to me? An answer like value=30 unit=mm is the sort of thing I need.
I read value=51.1 unit=mm
